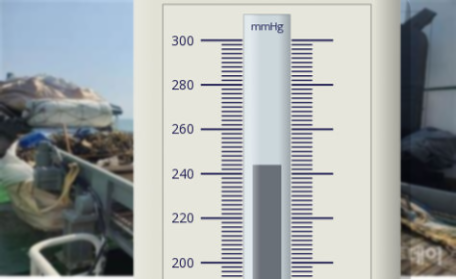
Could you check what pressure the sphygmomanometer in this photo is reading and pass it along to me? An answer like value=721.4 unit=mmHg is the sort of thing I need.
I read value=244 unit=mmHg
